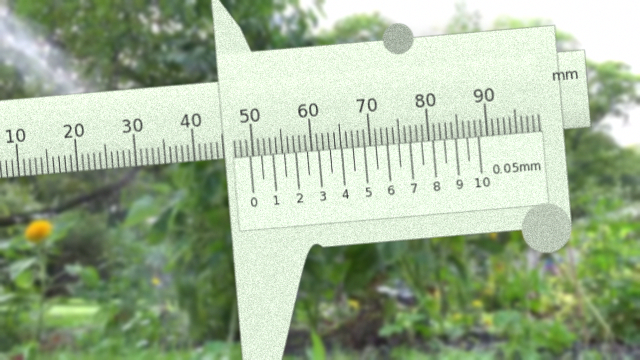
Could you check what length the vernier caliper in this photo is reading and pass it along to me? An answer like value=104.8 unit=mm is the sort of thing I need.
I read value=49.5 unit=mm
